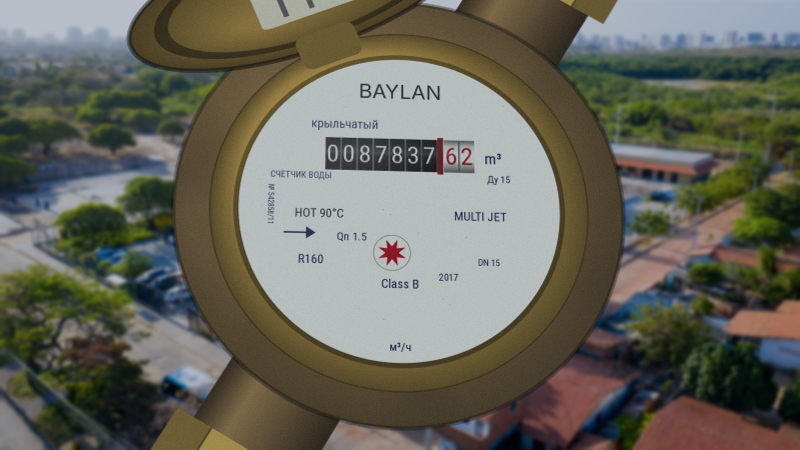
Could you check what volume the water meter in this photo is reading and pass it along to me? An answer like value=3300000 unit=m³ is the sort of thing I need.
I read value=87837.62 unit=m³
